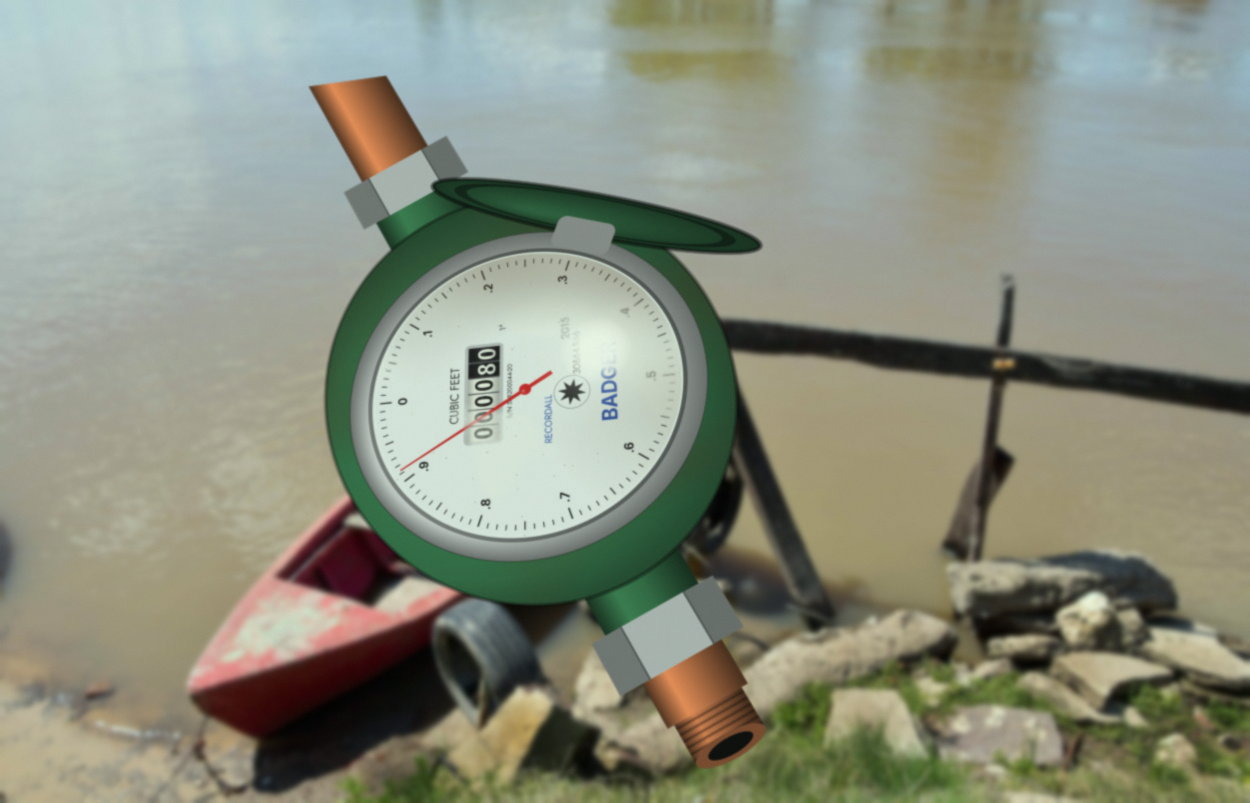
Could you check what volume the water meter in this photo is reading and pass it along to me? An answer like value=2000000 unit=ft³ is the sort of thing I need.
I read value=79.91 unit=ft³
